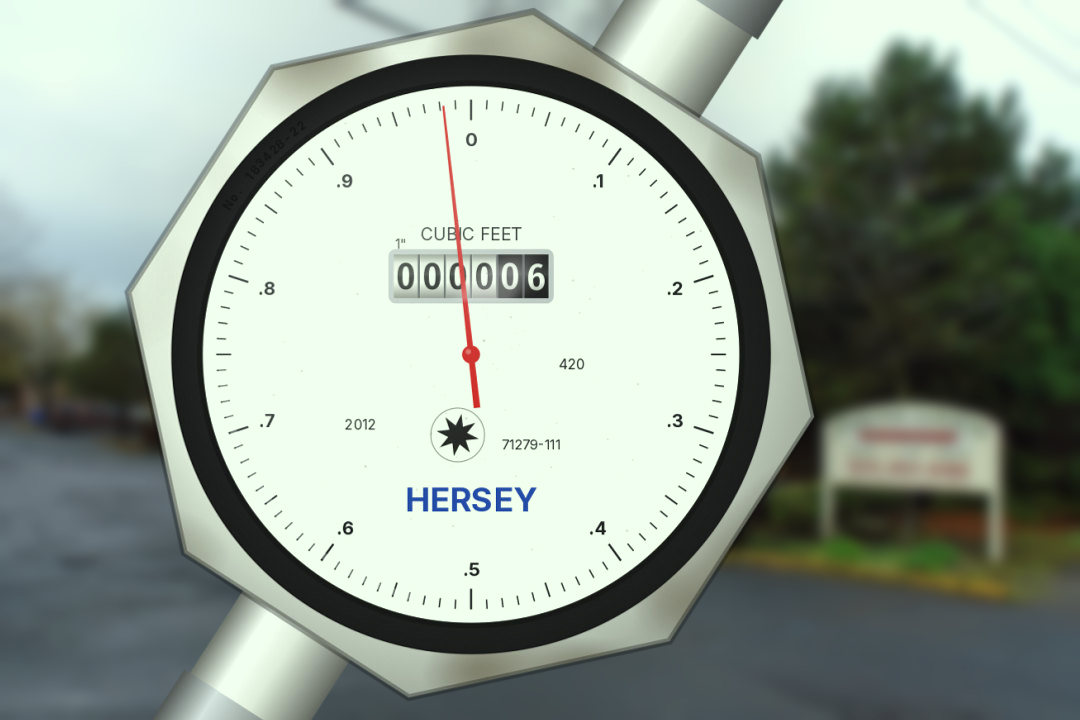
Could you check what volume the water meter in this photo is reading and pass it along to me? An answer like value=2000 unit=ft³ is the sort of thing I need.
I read value=5.98 unit=ft³
